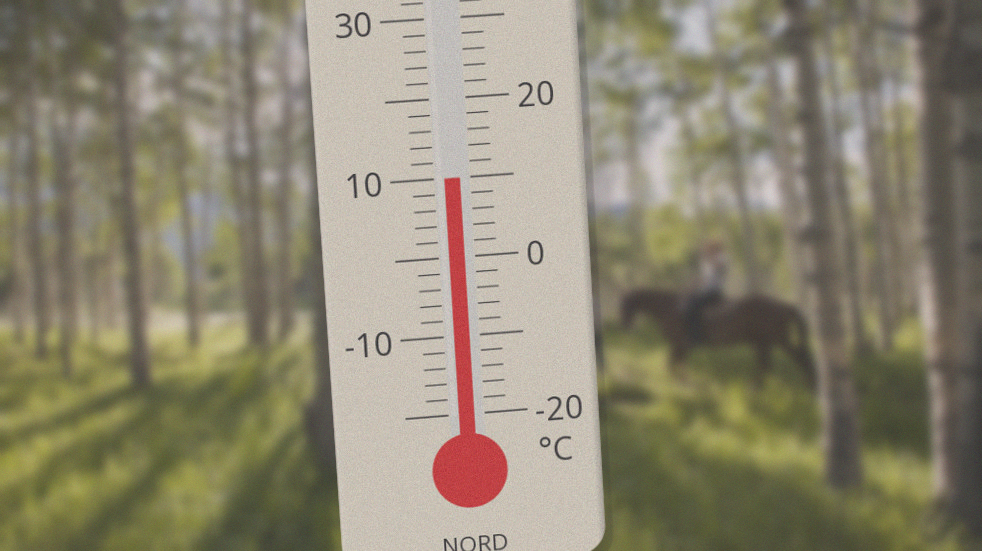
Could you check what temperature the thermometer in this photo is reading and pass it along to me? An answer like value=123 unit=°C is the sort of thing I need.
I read value=10 unit=°C
